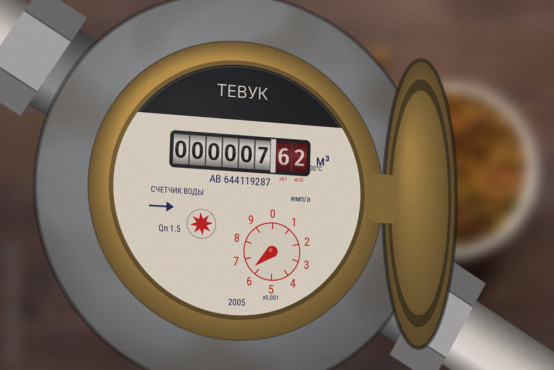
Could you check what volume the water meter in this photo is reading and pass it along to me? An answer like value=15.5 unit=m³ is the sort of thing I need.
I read value=7.626 unit=m³
